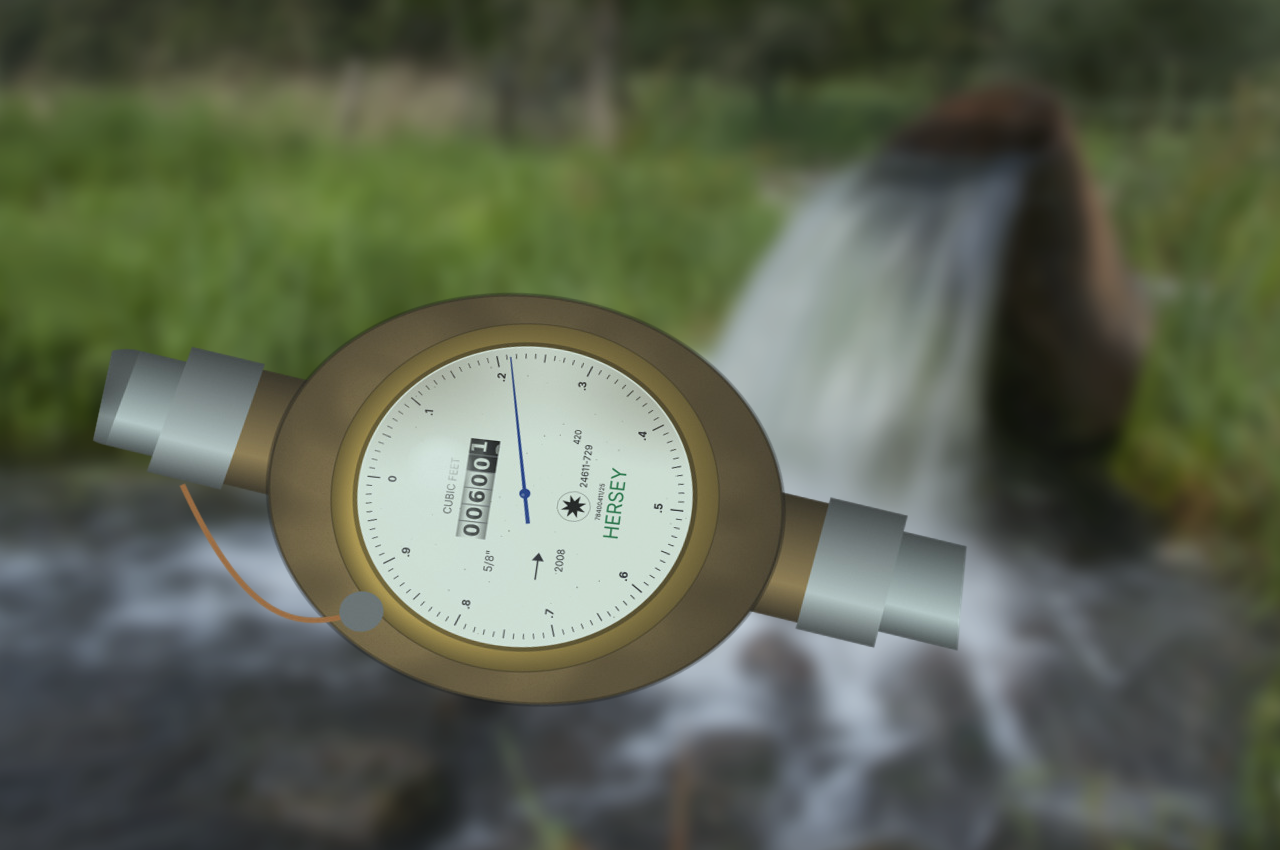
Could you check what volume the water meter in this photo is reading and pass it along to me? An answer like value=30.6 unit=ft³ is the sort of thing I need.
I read value=6001.21 unit=ft³
